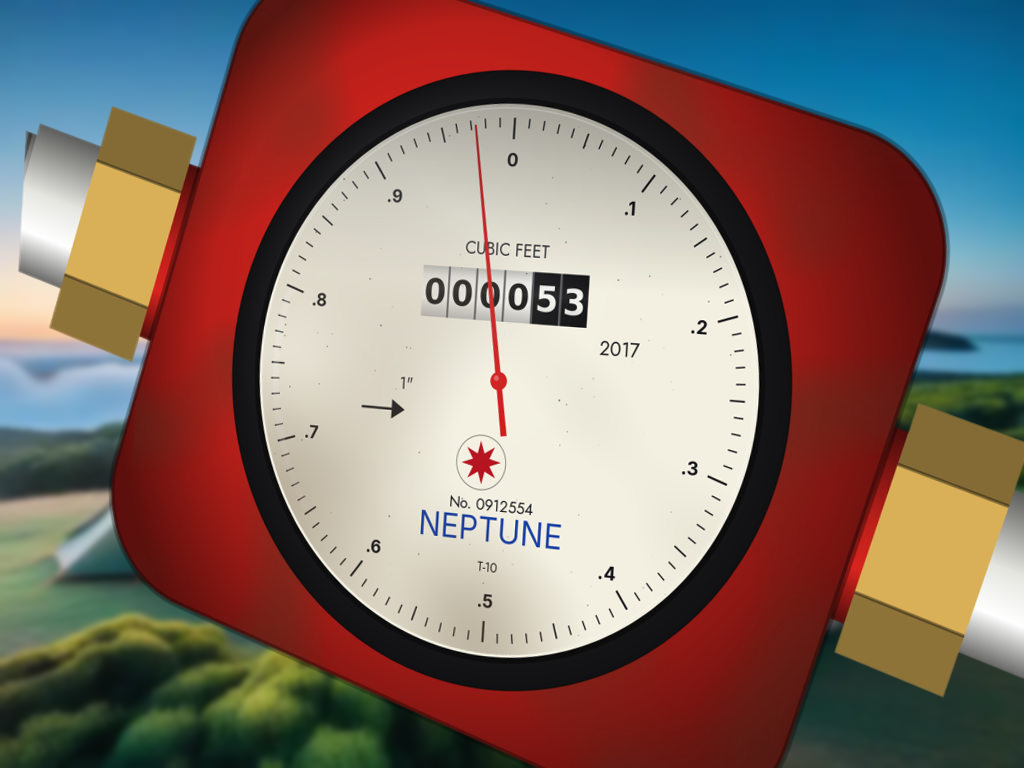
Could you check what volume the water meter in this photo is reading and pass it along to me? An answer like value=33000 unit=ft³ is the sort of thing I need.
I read value=52.97 unit=ft³
